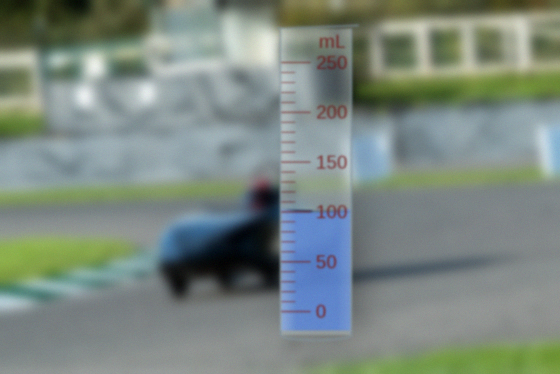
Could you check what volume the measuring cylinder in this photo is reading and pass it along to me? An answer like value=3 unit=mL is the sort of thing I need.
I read value=100 unit=mL
